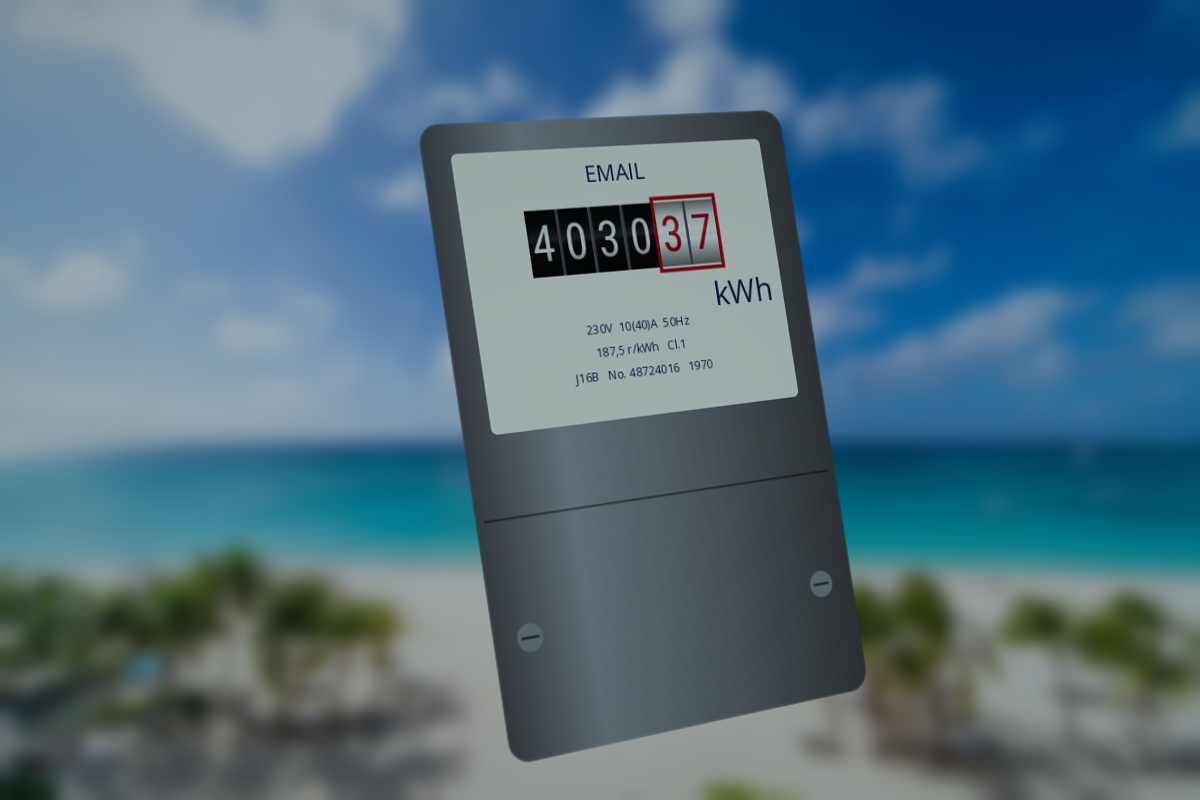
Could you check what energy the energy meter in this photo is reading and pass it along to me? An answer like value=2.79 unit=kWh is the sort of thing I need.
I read value=4030.37 unit=kWh
